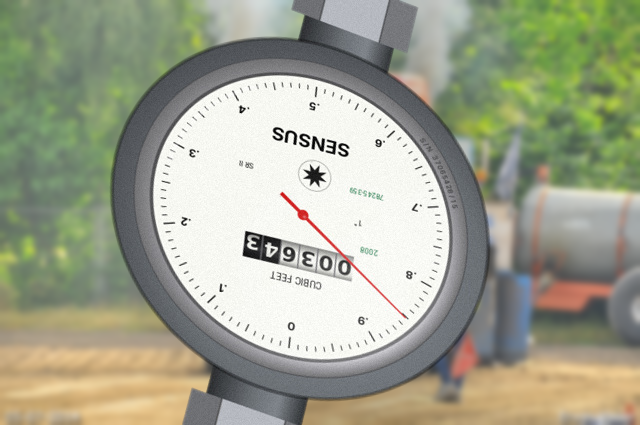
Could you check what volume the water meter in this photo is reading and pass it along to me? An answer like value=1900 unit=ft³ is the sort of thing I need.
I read value=3642.85 unit=ft³
